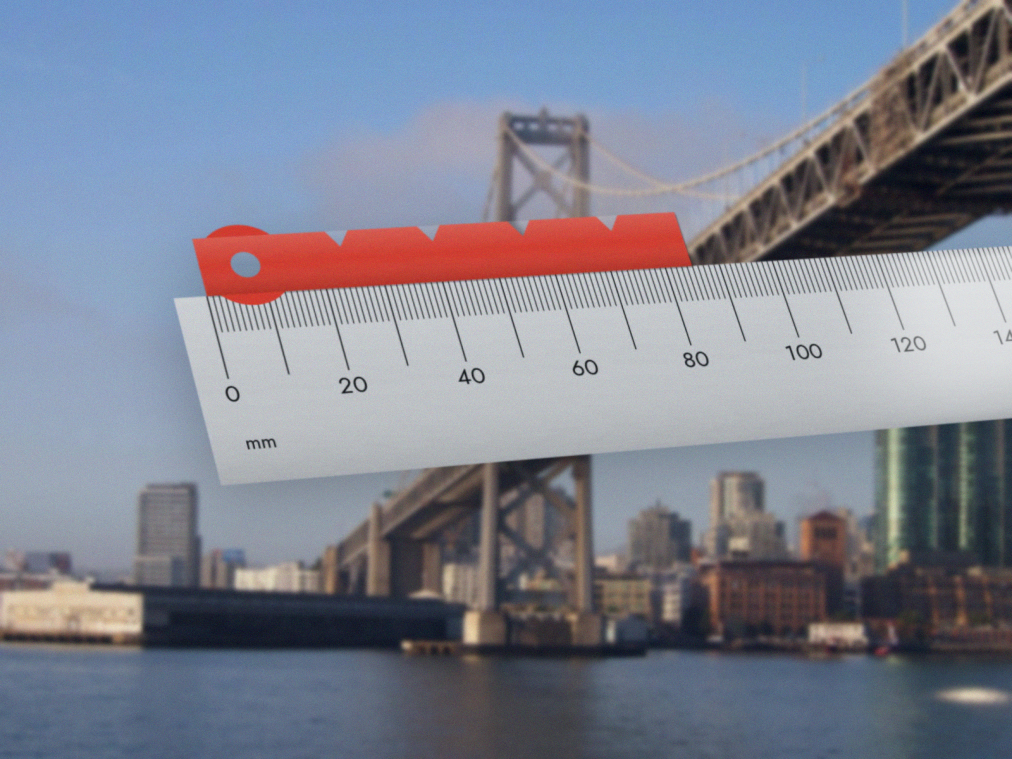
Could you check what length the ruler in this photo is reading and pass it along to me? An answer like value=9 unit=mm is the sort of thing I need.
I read value=85 unit=mm
